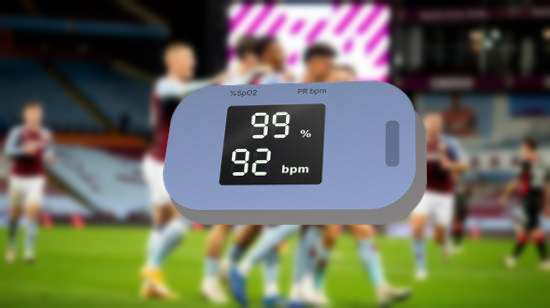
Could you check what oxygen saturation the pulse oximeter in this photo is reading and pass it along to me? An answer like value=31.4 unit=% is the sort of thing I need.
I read value=99 unit=%
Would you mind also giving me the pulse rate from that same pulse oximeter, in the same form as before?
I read value=92 unit=bpm
